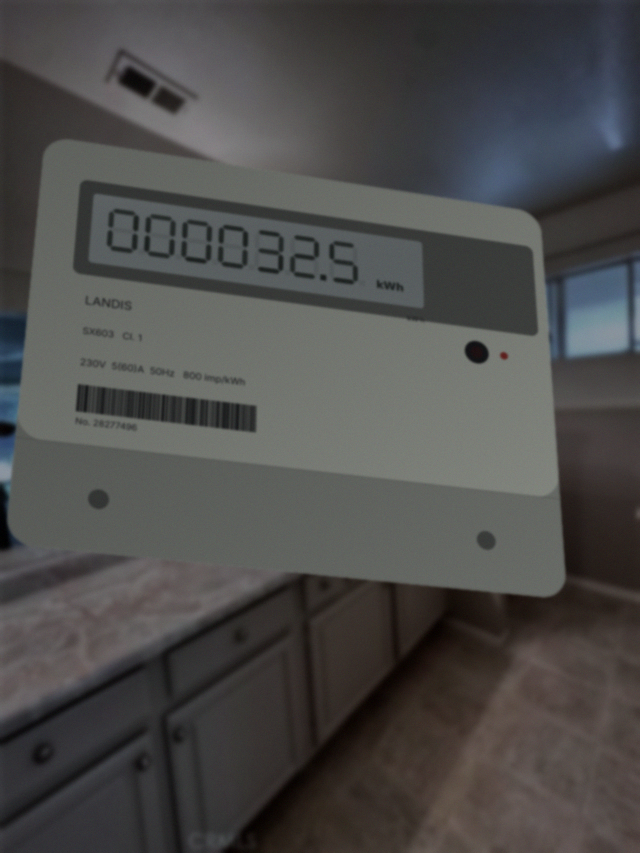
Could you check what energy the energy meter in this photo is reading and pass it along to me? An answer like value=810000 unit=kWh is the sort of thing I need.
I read value=32.5 unit=kWh
